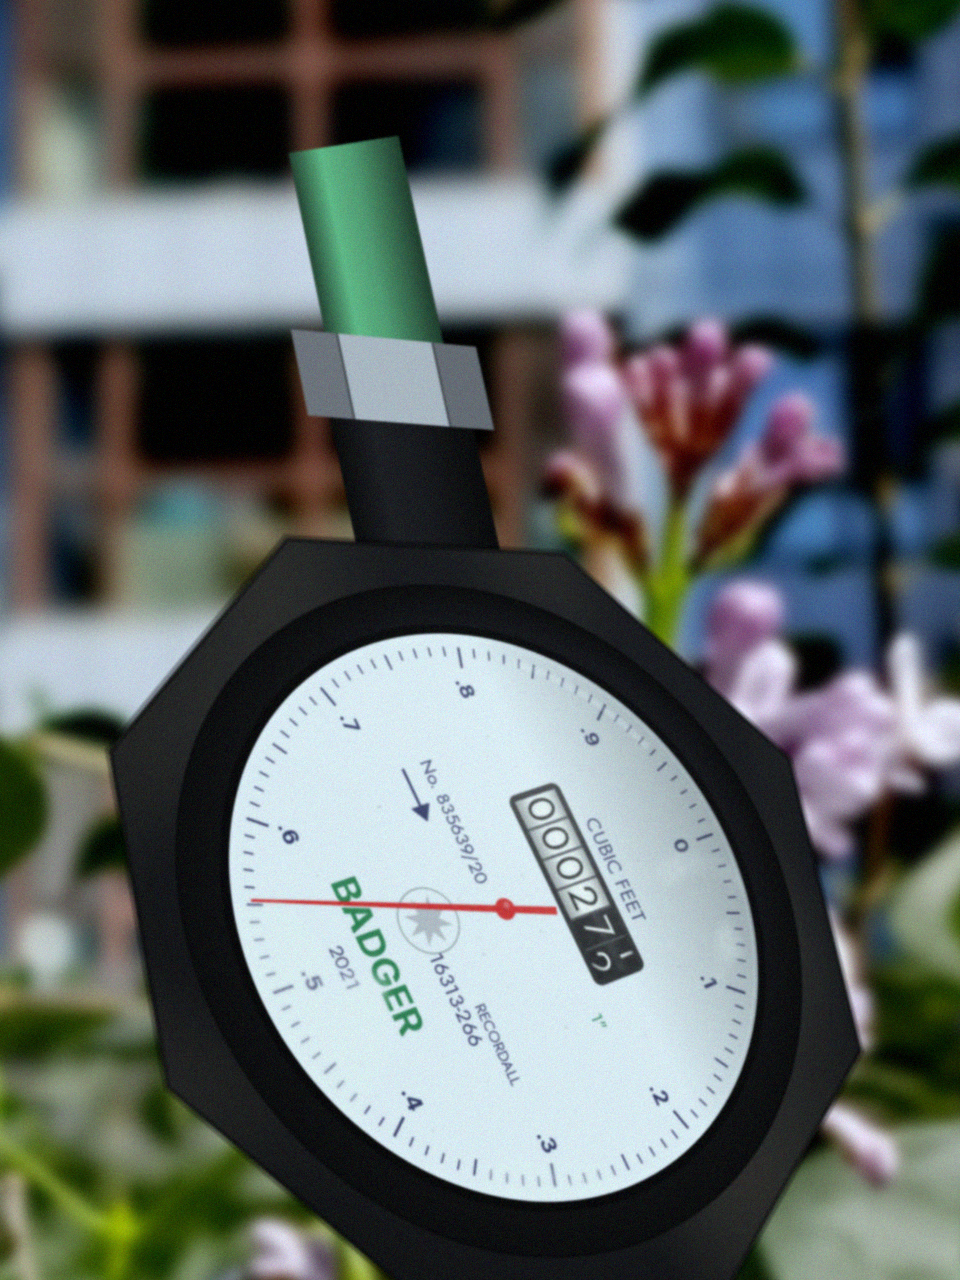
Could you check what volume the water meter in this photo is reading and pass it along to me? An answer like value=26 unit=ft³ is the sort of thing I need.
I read value=271.55 unit=ft³
